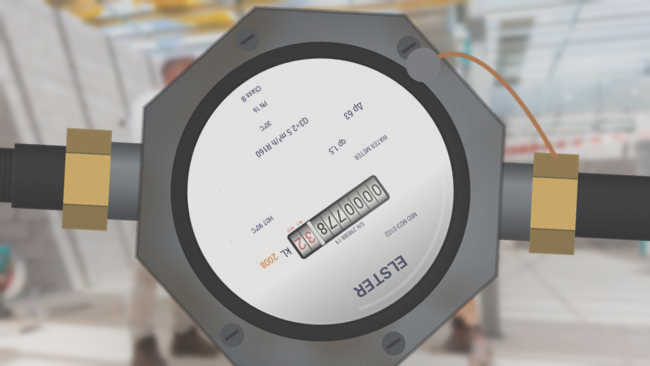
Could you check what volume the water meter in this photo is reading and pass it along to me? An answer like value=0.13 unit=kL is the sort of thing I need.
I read value=778.32 unit=kL
